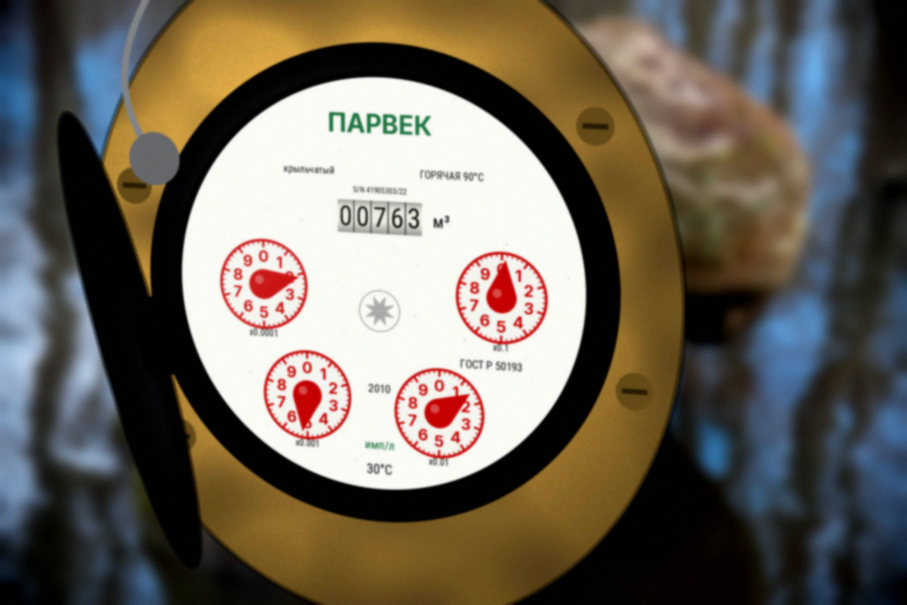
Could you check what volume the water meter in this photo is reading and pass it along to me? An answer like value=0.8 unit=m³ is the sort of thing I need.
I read value=763.0152 unit=m³
